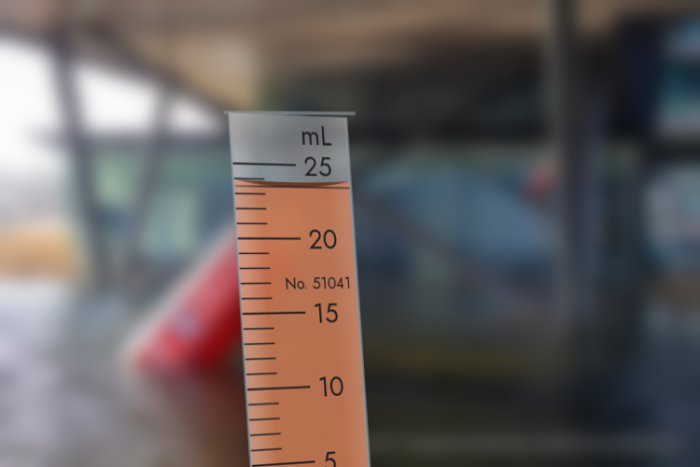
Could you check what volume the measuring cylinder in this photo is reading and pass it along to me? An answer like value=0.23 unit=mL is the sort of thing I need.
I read value=23.5 unit=mL
